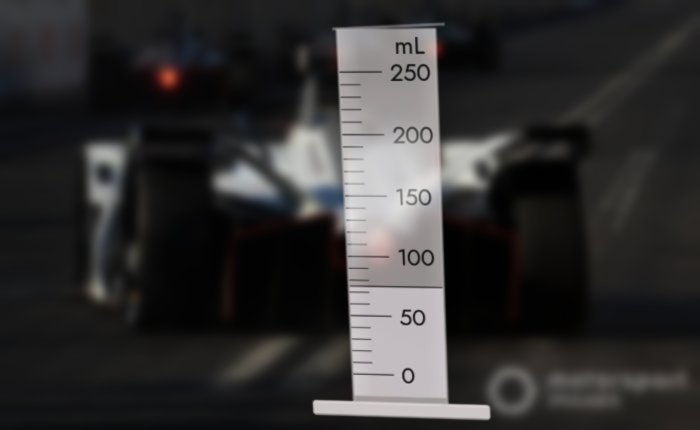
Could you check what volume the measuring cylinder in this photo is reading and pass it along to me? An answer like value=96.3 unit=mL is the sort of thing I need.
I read value=75 unit=mL
